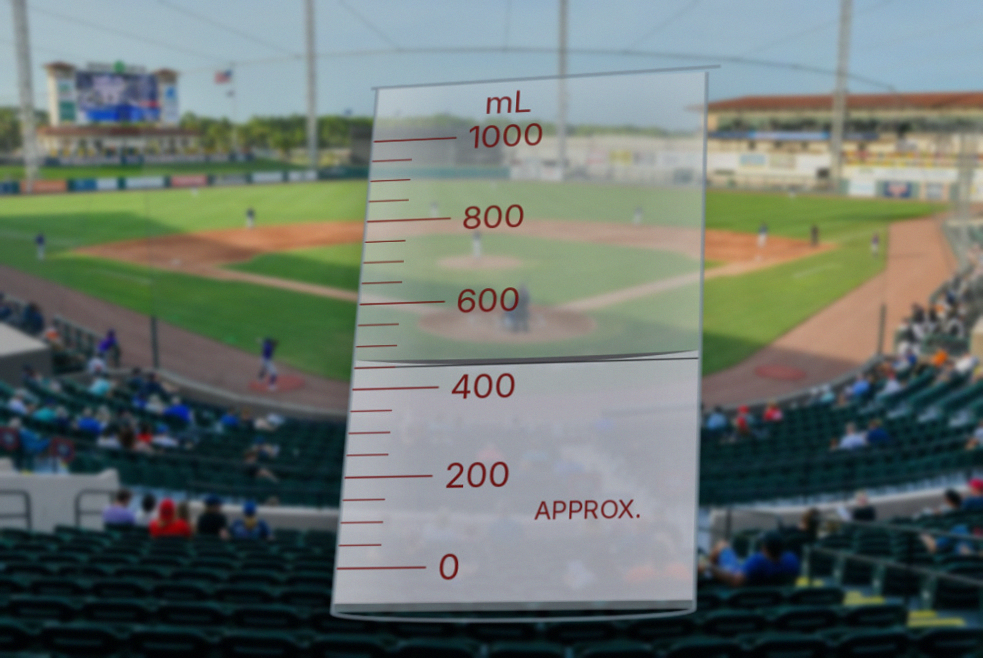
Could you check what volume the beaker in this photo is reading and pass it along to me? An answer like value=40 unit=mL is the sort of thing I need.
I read value=450 unit=mL
